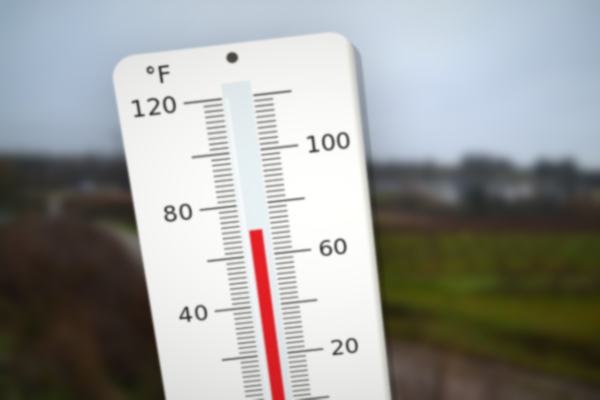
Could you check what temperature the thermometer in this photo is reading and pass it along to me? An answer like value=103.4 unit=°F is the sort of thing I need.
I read value=70 unit=°F
